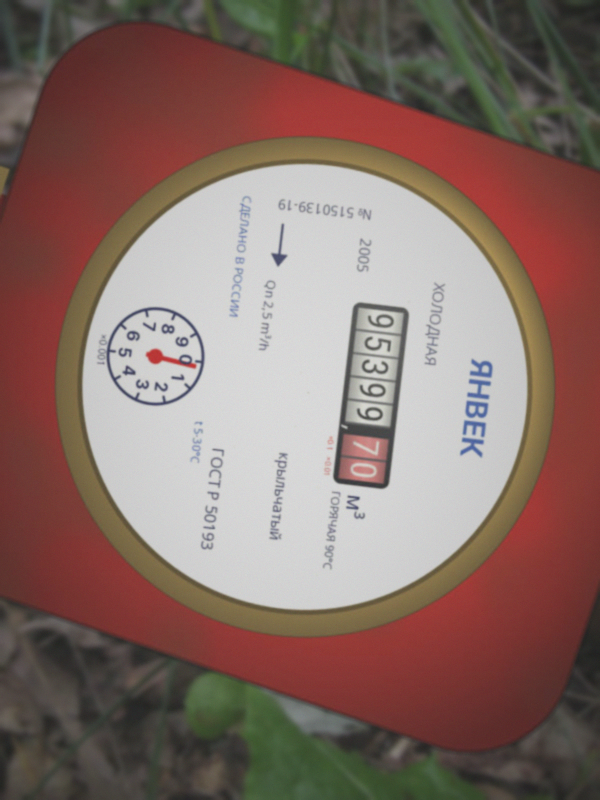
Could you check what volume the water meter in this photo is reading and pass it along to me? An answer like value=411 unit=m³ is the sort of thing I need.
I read value=95399.700 unit=m³
